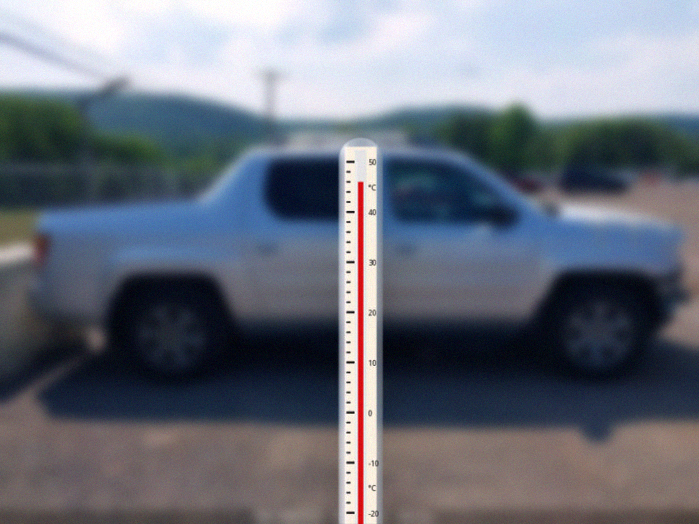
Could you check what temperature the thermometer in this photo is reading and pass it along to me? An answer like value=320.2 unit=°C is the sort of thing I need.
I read value=46 unit=°C
